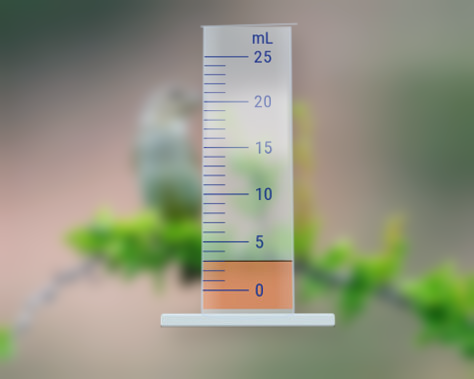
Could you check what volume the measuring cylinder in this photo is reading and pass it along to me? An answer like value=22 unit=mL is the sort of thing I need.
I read value=3 unit=mL
